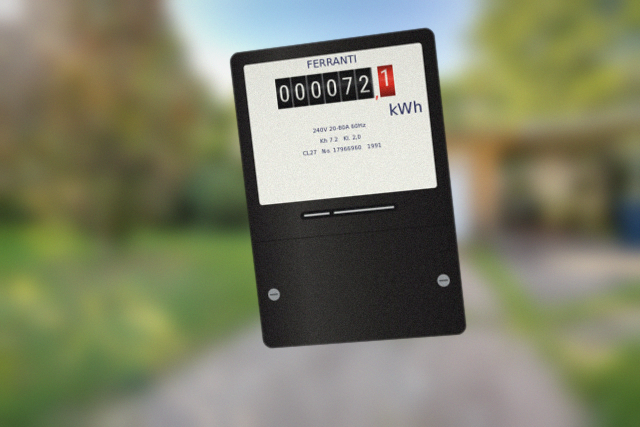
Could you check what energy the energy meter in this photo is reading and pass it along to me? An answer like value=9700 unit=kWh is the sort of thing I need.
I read value=72.1 unit=kWh
